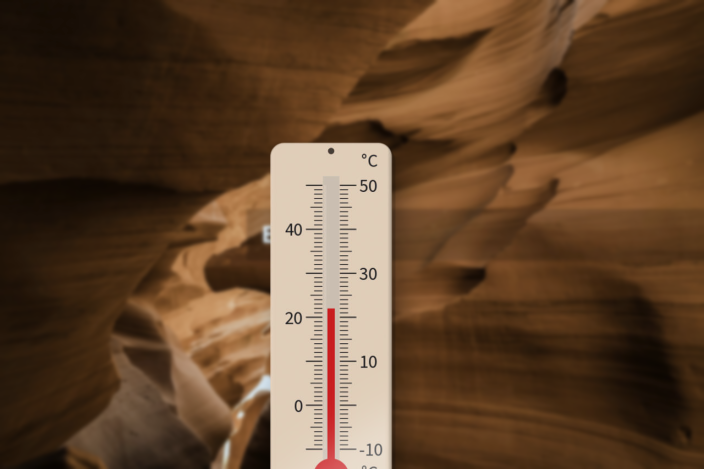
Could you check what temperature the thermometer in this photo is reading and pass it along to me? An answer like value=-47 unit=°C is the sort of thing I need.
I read value=22 unit=°C
